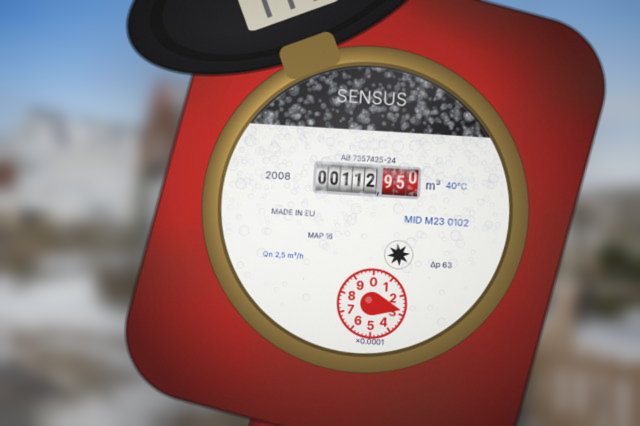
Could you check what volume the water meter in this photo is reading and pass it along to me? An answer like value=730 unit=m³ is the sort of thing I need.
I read value=112.9502 unit=m³
